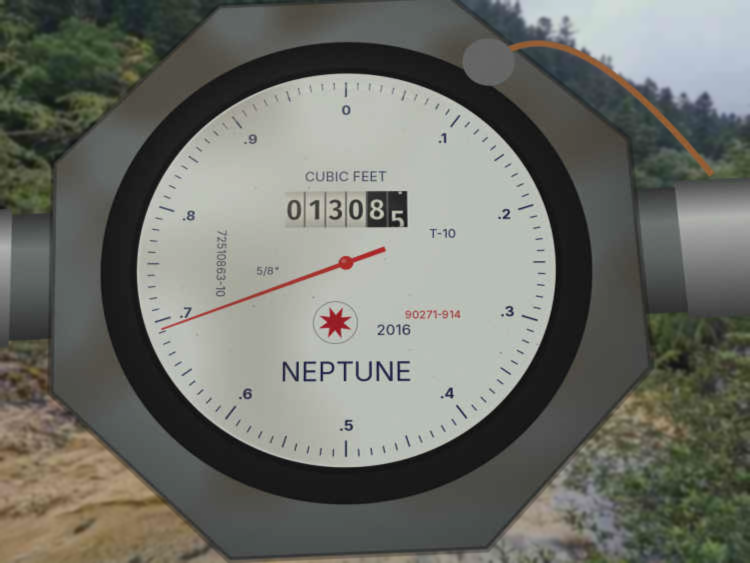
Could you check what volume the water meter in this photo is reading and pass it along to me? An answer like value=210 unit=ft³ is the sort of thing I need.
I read value=13084.69 unit=ft³
